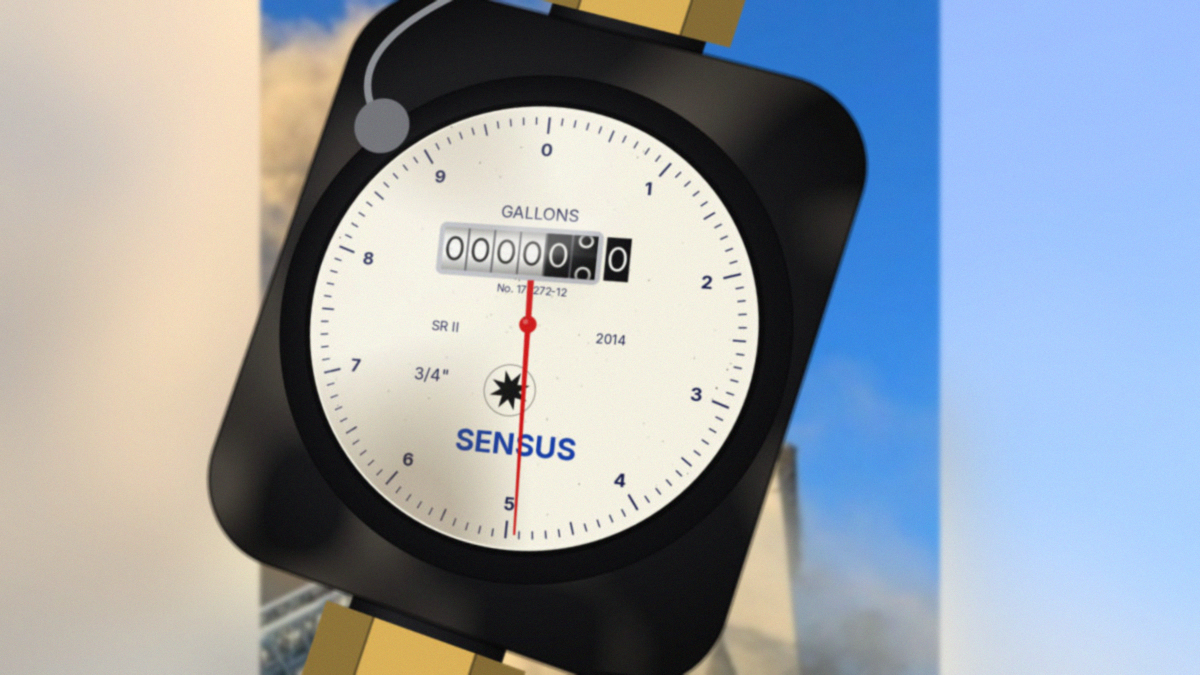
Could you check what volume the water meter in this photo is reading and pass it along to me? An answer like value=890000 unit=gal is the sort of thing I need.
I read value=84.9 unit=gal
